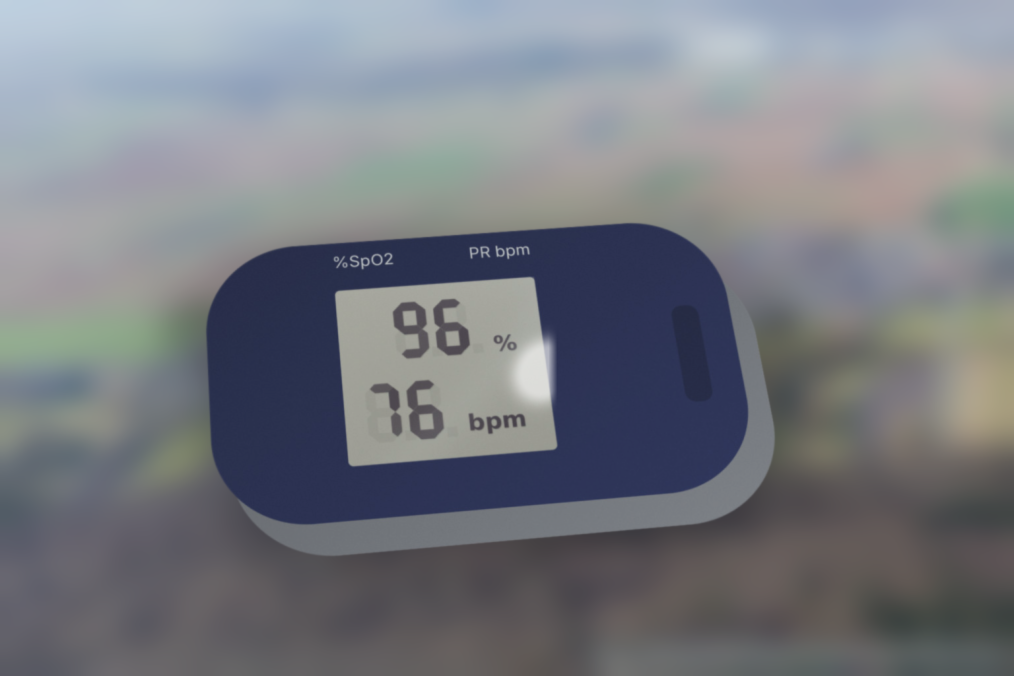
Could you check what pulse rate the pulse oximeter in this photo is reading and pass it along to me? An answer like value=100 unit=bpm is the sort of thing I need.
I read value=76 unit=bpm
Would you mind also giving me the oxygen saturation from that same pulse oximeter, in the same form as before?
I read value=96 unit=%
